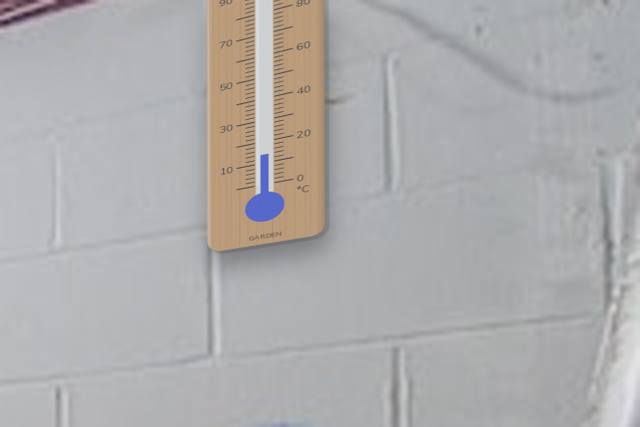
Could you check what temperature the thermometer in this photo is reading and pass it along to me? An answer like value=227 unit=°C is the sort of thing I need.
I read value=14 unit=°C
